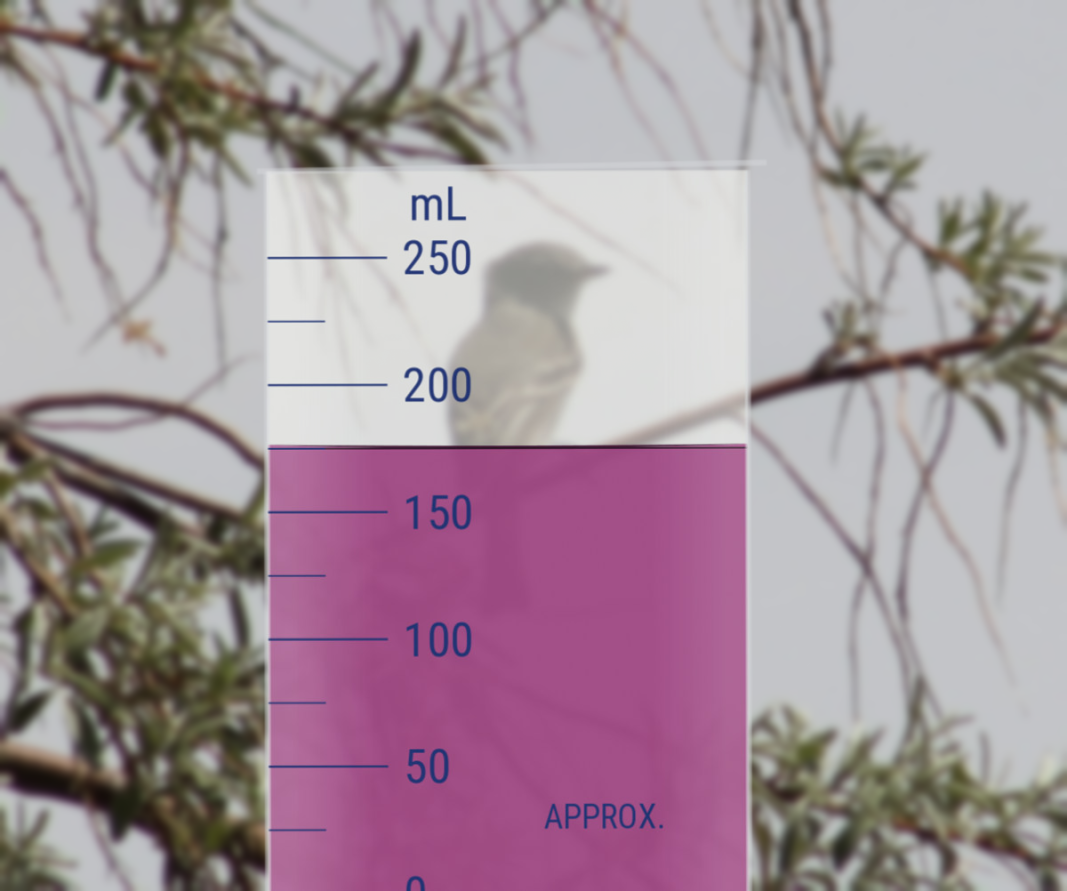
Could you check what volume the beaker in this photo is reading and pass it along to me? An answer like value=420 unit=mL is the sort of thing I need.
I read value=175 unit=mL
